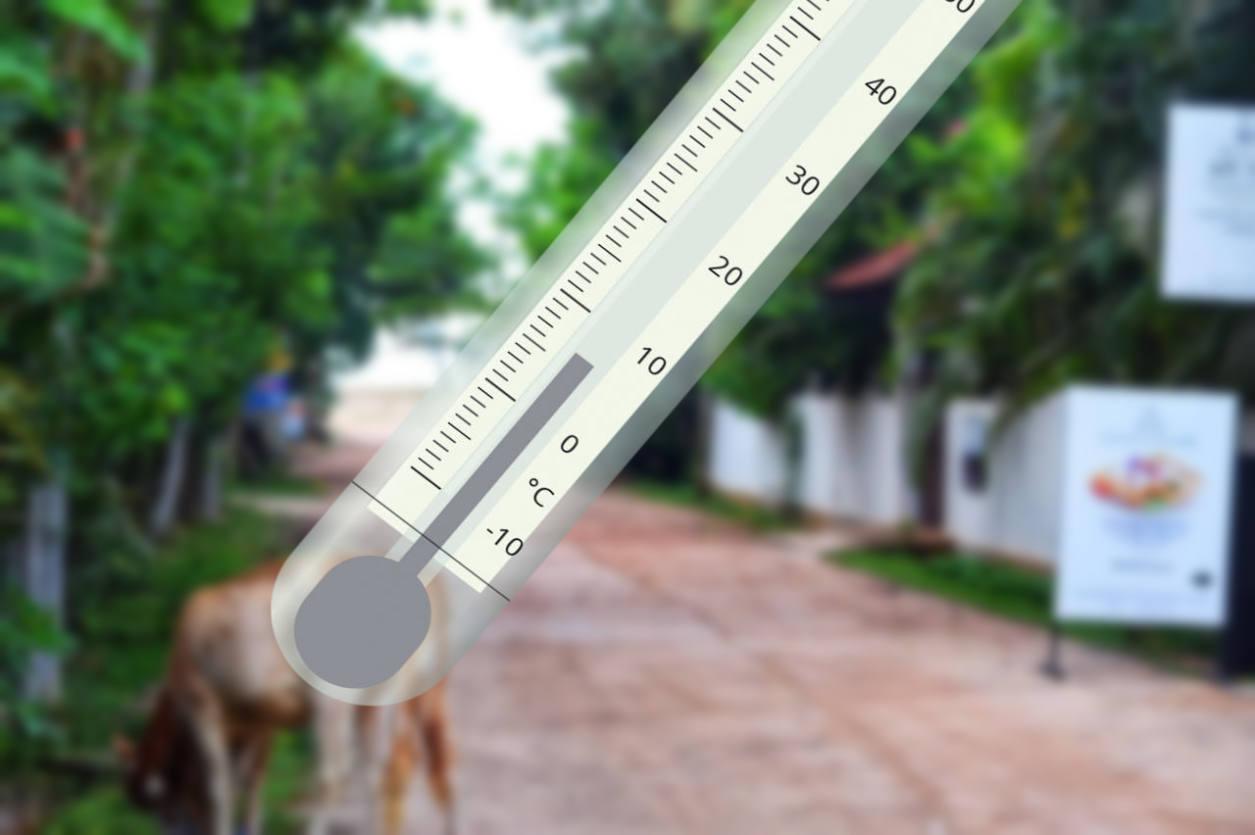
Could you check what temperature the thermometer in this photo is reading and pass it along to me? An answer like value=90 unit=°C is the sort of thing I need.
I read value=6.5 unit=°C
